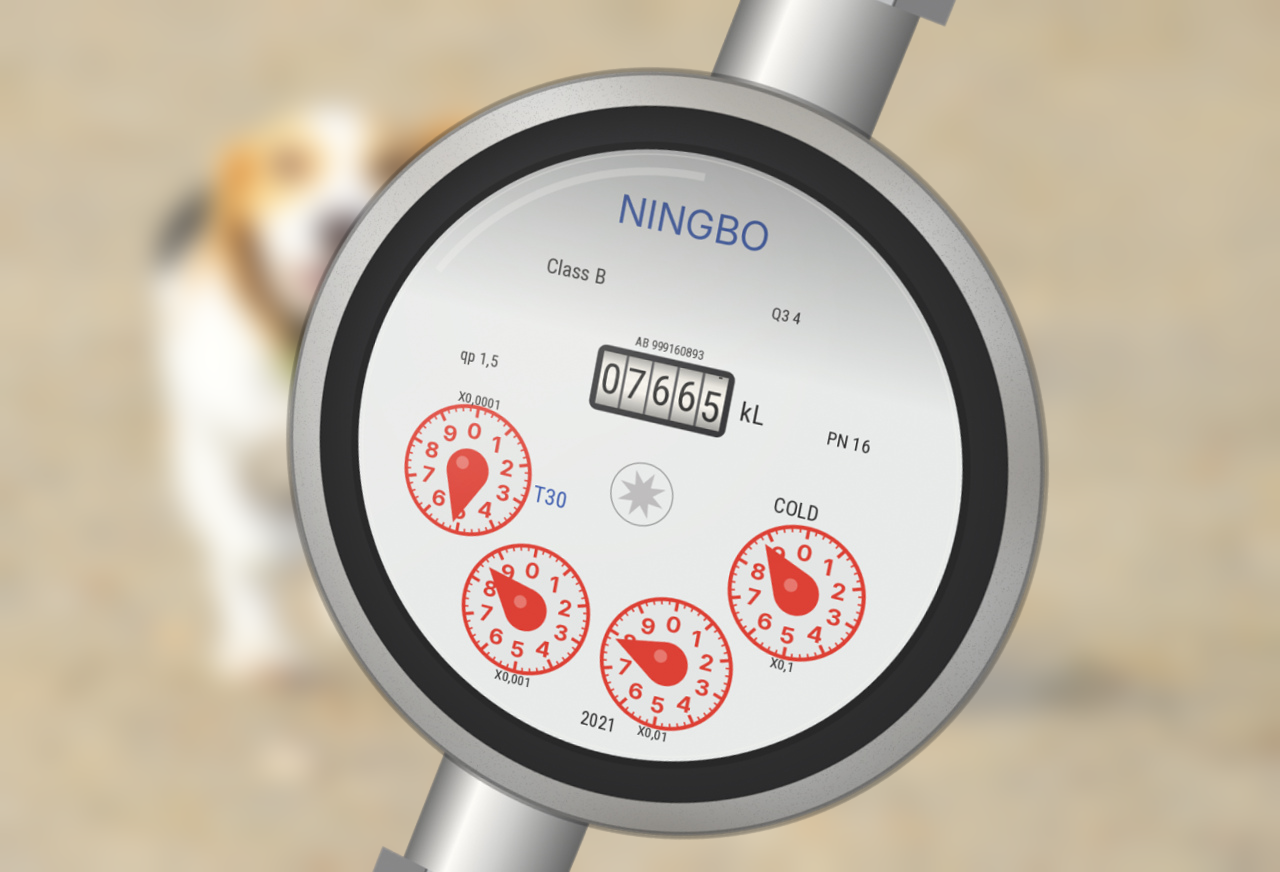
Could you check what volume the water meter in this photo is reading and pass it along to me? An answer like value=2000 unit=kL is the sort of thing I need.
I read value=7664.8785 unit=kL
